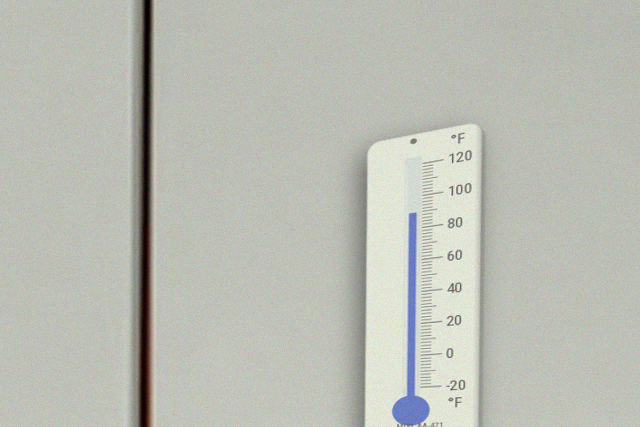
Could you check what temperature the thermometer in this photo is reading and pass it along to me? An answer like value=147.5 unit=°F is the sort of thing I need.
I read value=90 unit=°F
